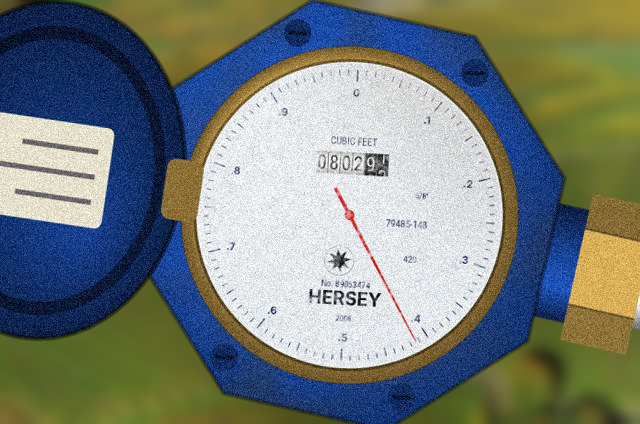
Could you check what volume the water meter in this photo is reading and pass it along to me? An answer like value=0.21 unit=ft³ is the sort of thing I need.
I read value=80291.41 unit=ft³
